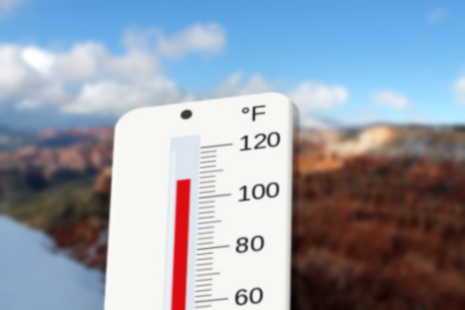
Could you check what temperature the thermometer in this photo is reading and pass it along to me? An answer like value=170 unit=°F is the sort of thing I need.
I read value=108 unit=°F
